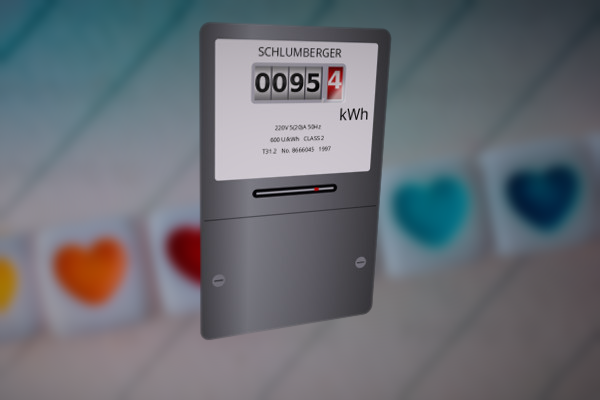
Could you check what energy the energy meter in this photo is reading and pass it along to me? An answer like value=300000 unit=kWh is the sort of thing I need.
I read value=95.4 unit=kWh
